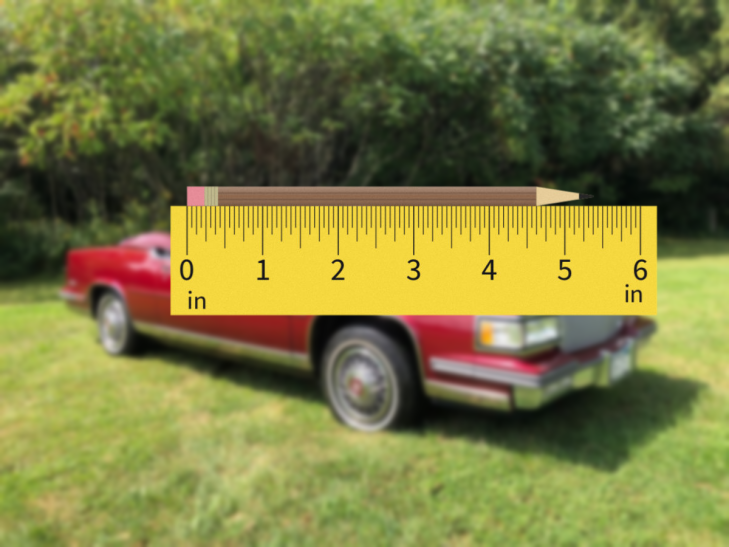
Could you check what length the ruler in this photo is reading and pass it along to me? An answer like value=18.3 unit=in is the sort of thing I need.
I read value=5.375 unit=in
